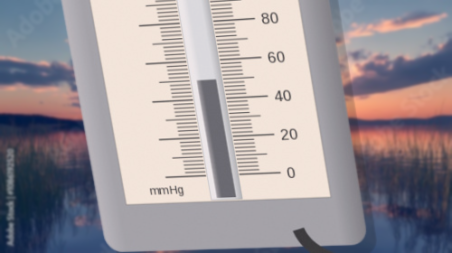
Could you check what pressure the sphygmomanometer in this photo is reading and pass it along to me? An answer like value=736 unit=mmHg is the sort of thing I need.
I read value=50 unit=mmHg
